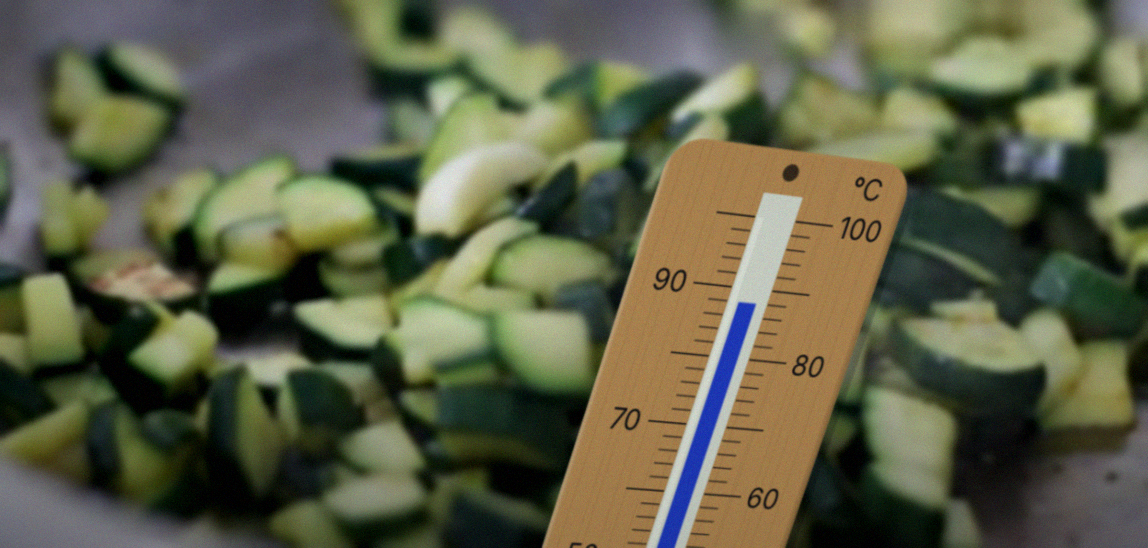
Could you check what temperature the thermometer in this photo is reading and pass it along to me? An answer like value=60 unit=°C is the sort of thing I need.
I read value=88 unit=°C
